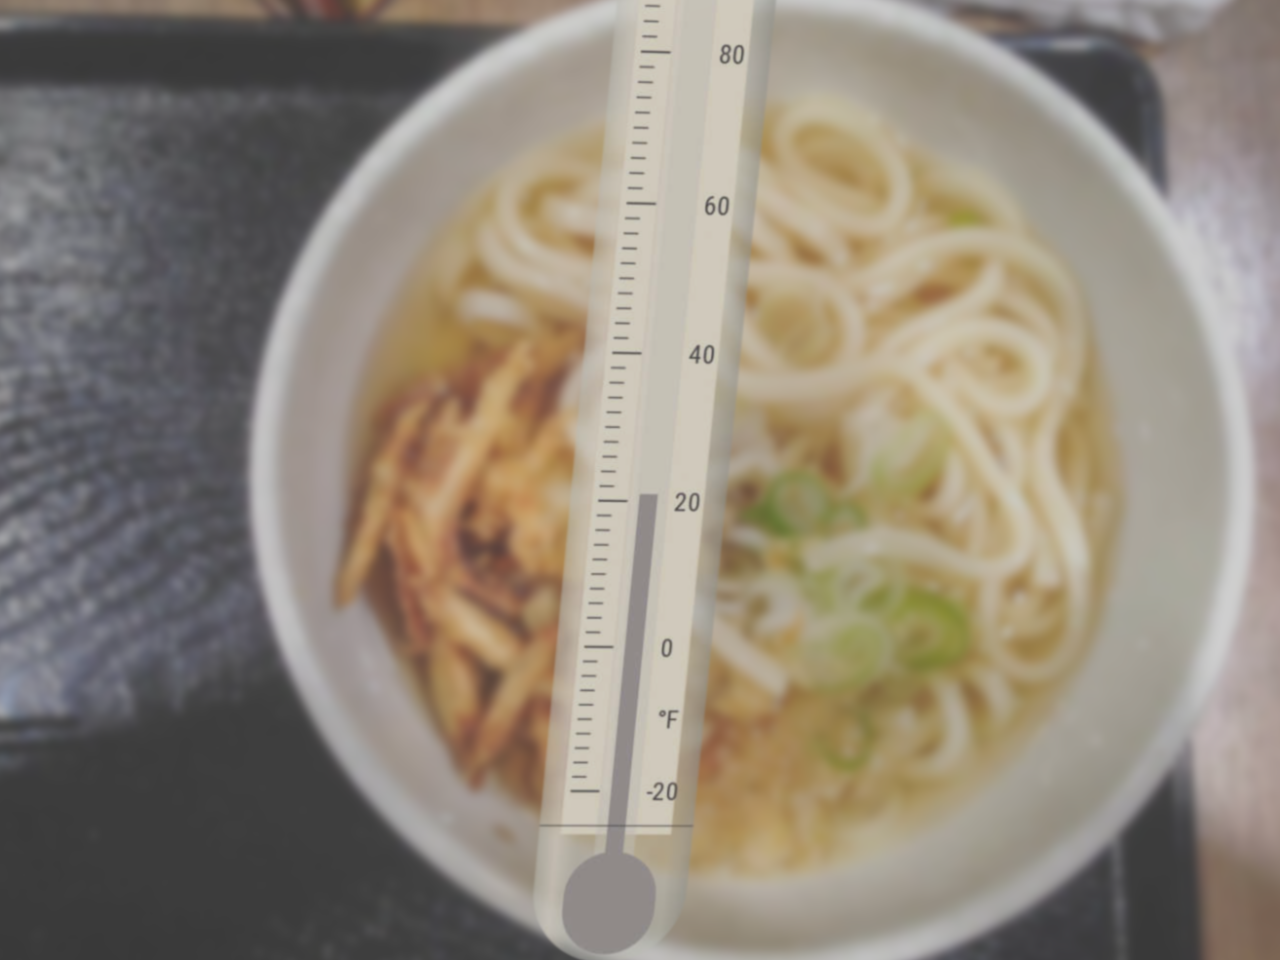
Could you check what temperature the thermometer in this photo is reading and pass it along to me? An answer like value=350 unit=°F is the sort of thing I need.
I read value=21 unit=°F
